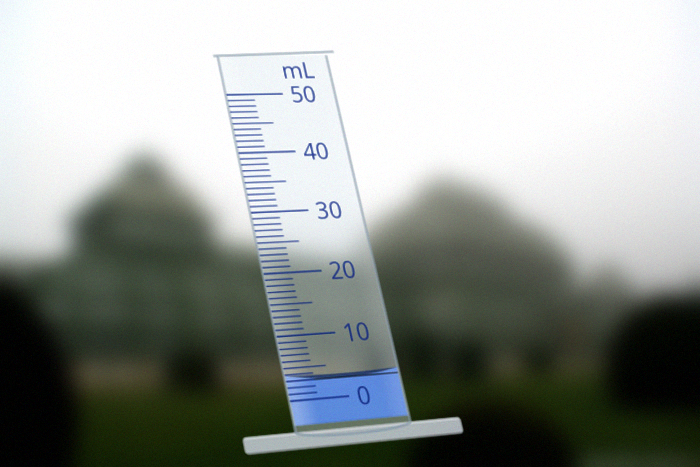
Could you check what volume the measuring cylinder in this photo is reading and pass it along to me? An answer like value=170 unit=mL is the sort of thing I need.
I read value=3 unit=mL
